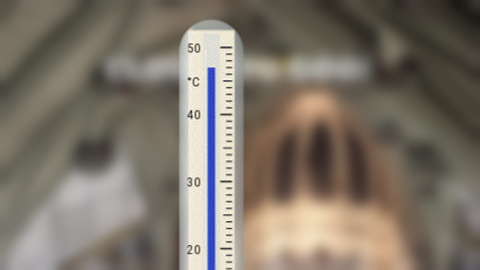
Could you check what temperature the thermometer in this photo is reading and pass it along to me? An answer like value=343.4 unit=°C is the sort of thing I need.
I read value=47 unit=°C
